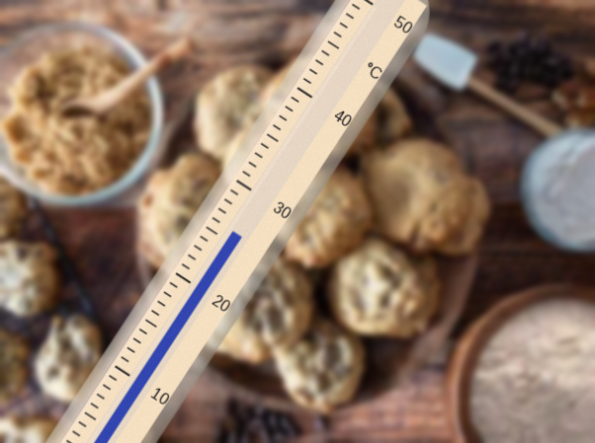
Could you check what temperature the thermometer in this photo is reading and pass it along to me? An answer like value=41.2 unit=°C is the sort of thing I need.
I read value=26 unit=°C
